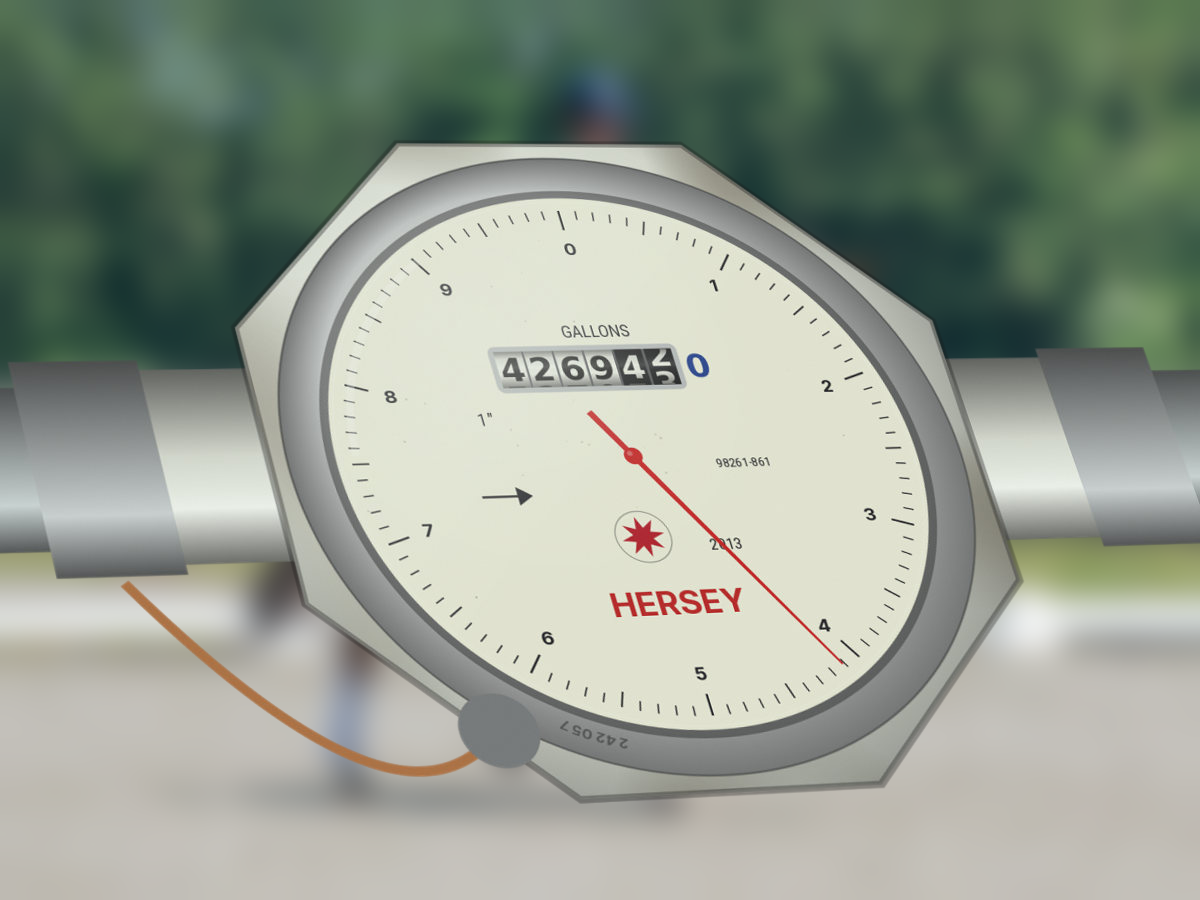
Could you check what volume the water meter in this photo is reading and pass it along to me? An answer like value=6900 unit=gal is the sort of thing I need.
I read value=4269424.1 unit=gal
